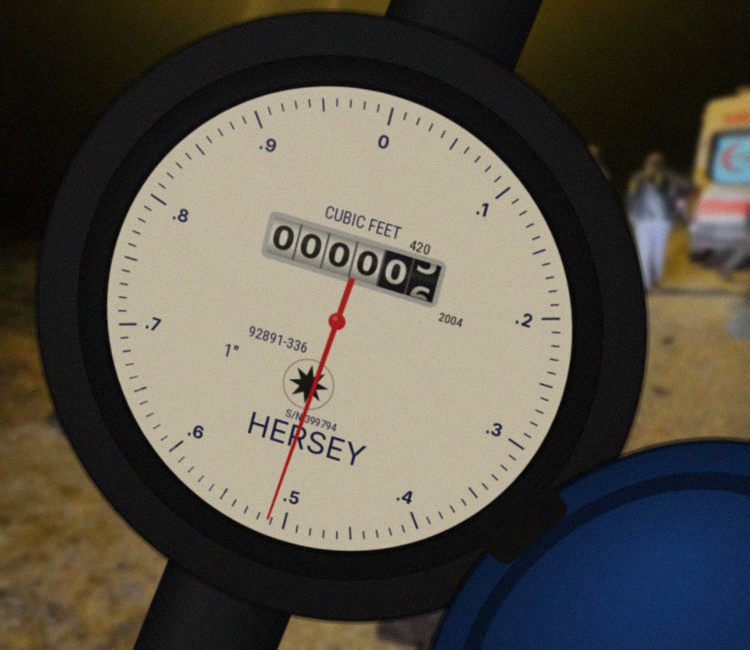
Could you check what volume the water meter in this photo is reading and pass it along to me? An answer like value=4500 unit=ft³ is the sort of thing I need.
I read value=5.51 unit=ft³
